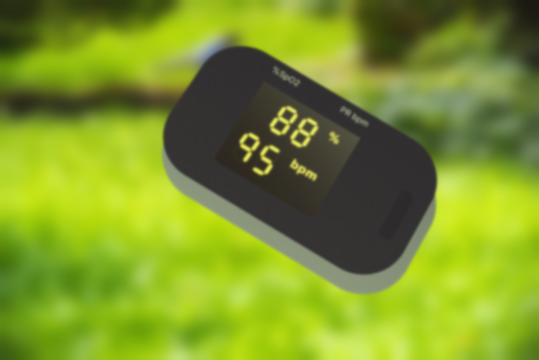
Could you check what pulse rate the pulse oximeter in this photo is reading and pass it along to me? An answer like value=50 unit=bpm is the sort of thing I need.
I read value=95 unit=bpm
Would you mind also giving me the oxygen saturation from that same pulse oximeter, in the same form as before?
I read value=88 unit=%
